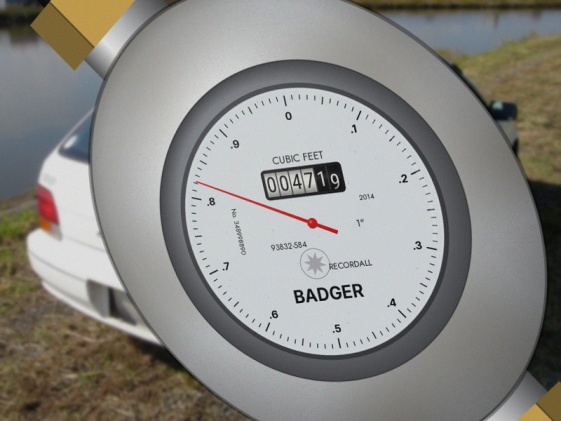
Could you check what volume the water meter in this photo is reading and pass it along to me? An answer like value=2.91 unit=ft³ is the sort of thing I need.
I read value=4718.82 unit=ft³
